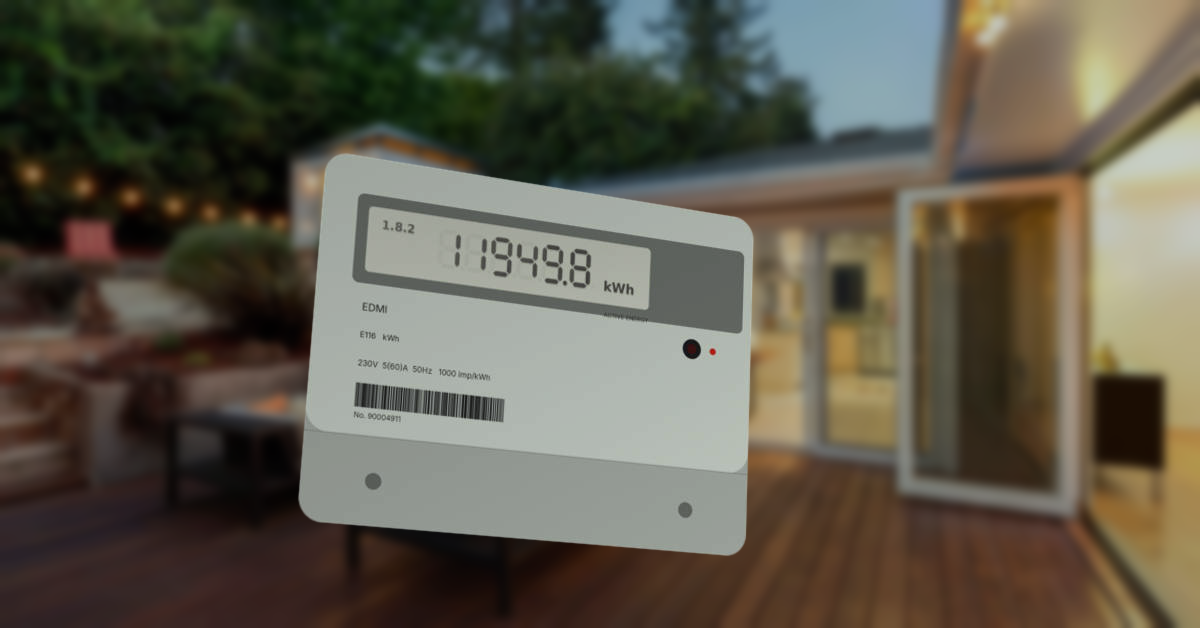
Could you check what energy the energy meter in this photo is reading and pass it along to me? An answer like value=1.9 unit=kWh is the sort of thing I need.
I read value=11949.8 unit=kWh
